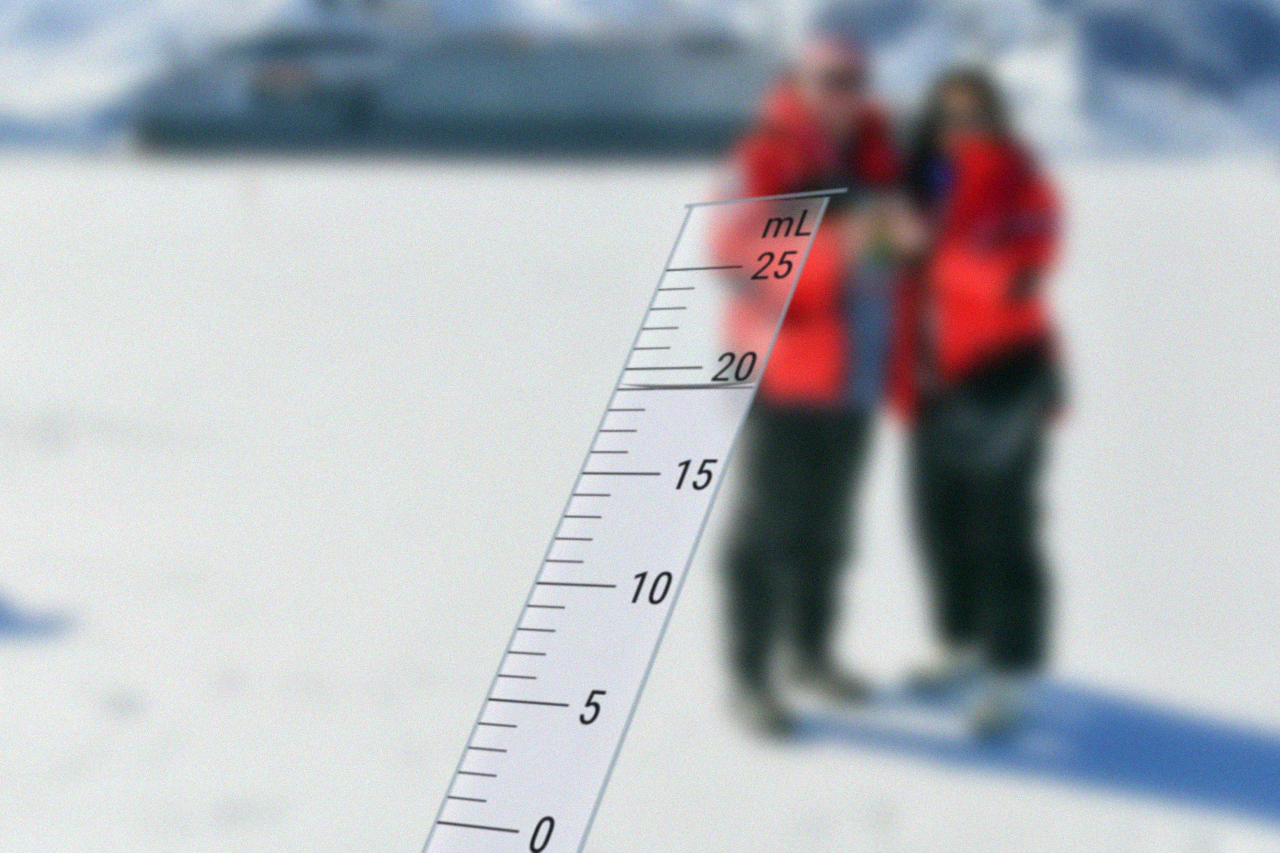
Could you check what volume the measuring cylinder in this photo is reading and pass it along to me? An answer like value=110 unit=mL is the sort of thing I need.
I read value=19 unit=mL
